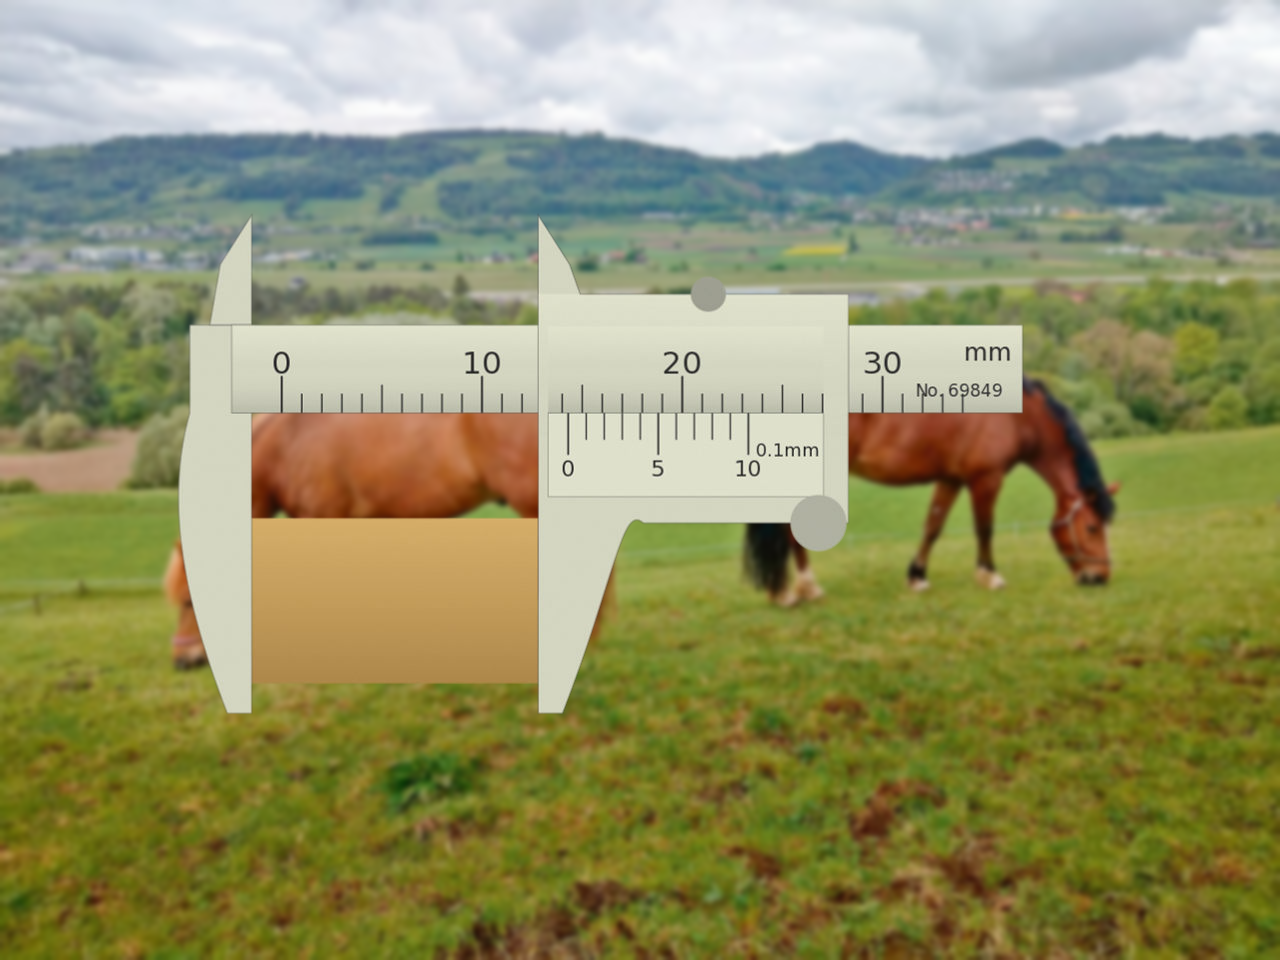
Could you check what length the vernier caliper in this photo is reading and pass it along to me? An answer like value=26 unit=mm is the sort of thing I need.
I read value=14.3 unit=mm
